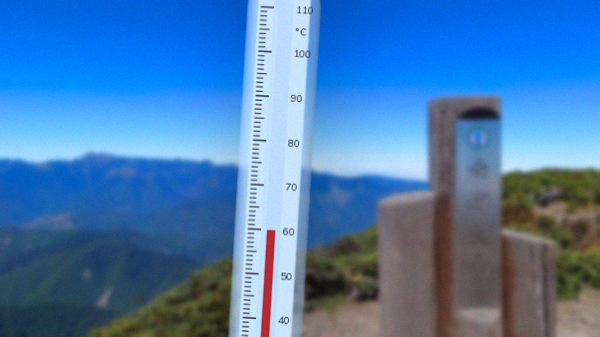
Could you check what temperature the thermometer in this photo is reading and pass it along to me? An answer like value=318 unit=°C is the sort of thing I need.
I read value=60 unit=°C
